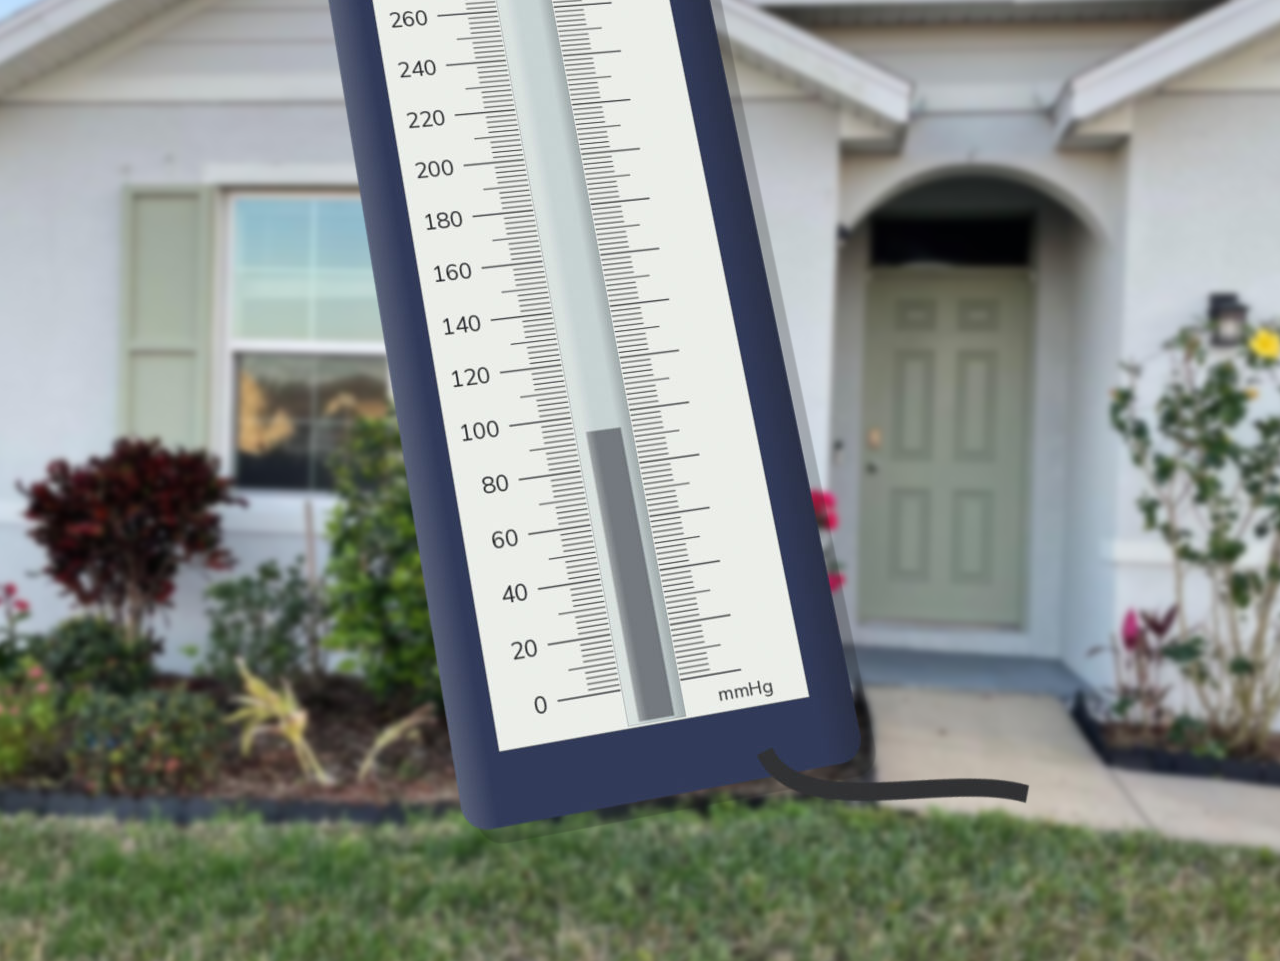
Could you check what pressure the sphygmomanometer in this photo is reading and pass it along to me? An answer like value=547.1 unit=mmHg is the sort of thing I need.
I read value=94 unit=mmHg
